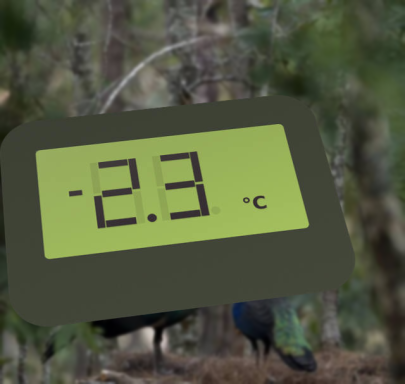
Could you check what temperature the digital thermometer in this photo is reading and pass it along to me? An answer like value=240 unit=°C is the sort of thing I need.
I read value=-2.3 unit=°C
